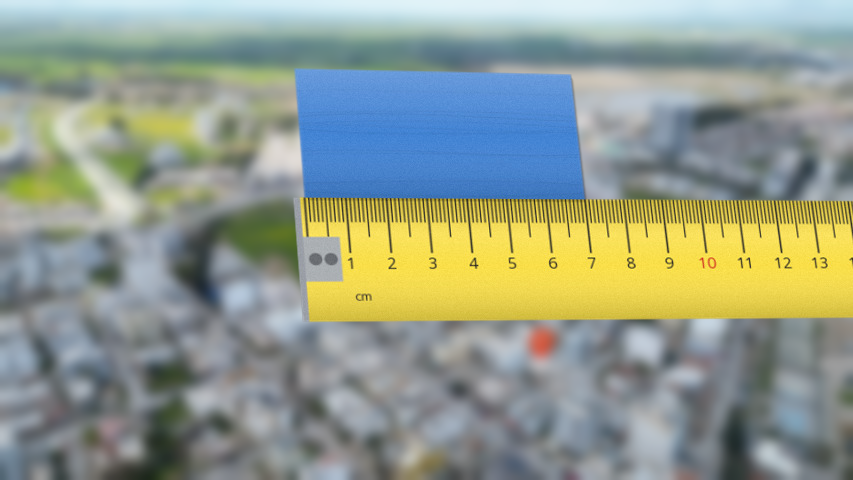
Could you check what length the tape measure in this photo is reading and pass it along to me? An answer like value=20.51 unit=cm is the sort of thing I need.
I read value=7 unit=cm
